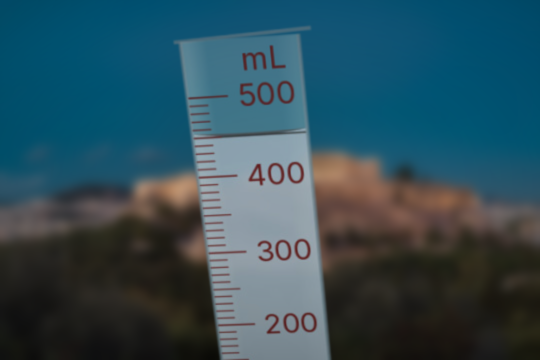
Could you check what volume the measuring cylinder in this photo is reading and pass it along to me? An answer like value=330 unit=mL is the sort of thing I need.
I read value=450 unit=mL
